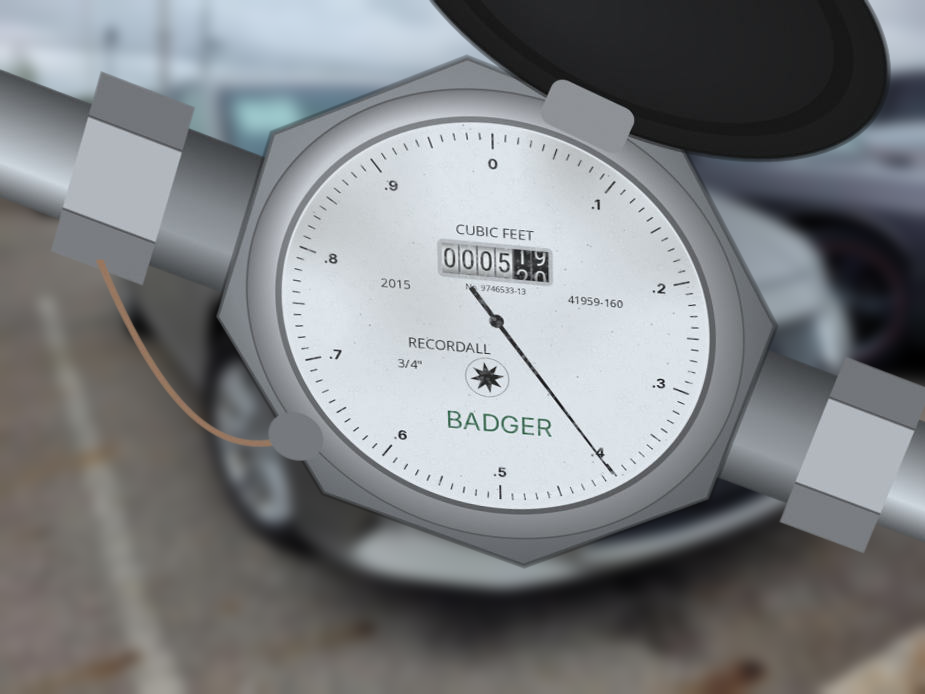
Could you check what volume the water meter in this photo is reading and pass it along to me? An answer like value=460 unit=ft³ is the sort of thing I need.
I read value=519.40 unit=ft³
